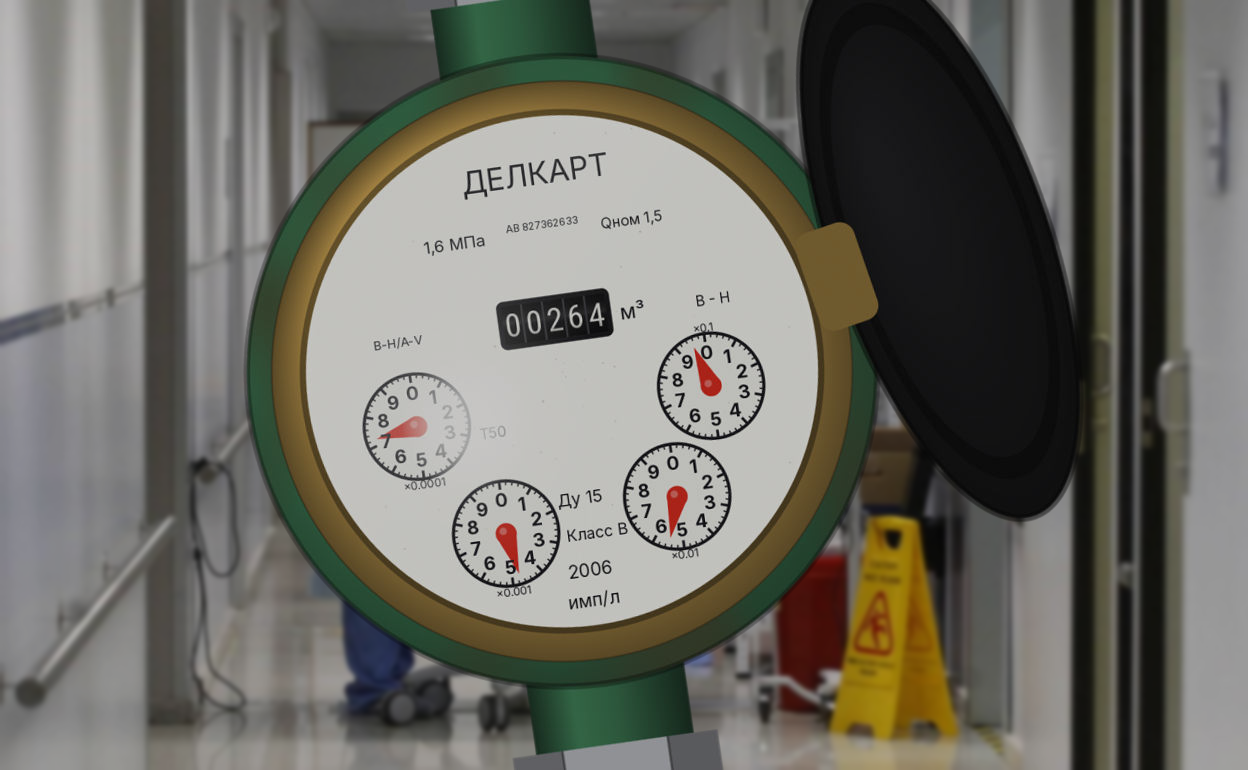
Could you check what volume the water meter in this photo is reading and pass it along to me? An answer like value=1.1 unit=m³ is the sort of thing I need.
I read value=263.9547 unit=m³
